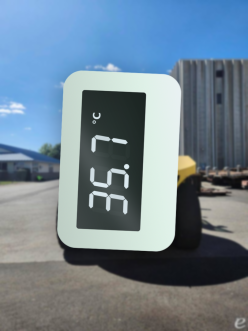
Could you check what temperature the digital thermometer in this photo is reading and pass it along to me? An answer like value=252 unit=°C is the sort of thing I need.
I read value=35.7 unit=°C
